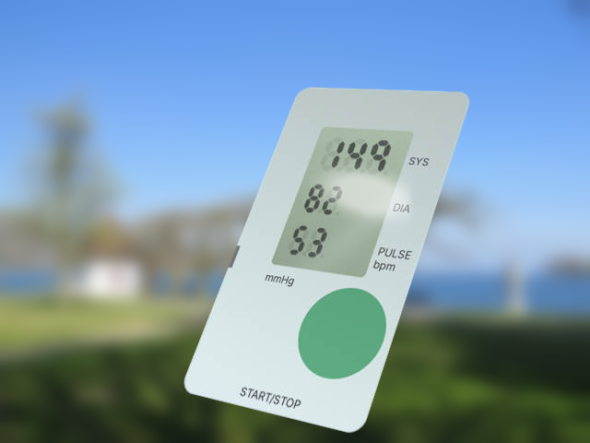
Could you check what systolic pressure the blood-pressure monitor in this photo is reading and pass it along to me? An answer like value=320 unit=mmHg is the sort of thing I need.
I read value=149 unit=mmHg
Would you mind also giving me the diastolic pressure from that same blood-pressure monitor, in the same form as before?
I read value=82 unit=mmHg
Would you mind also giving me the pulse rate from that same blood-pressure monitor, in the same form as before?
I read value=53 unit=bpm
